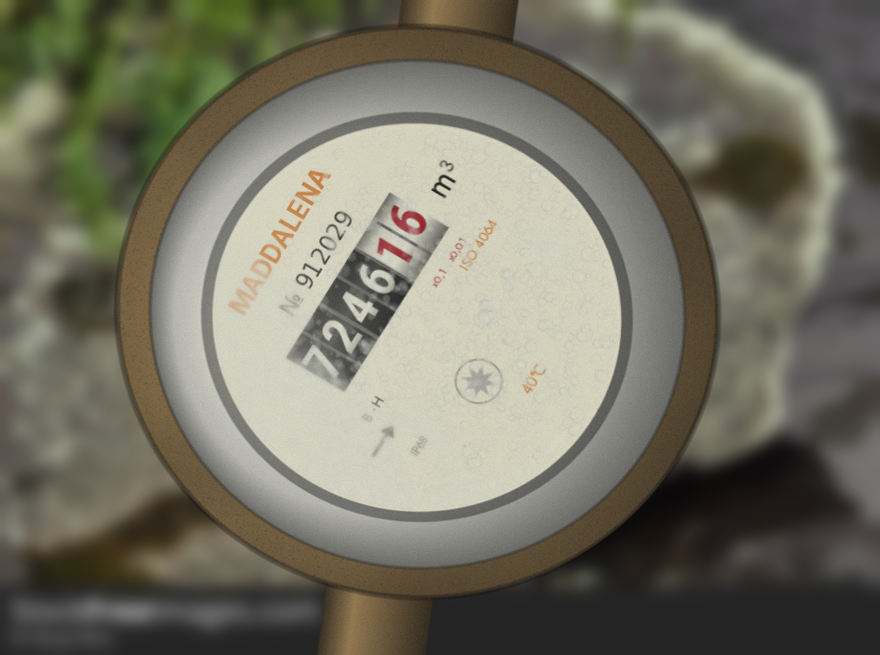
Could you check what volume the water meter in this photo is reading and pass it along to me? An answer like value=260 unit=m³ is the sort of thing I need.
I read value=7246.16 unit=m³
